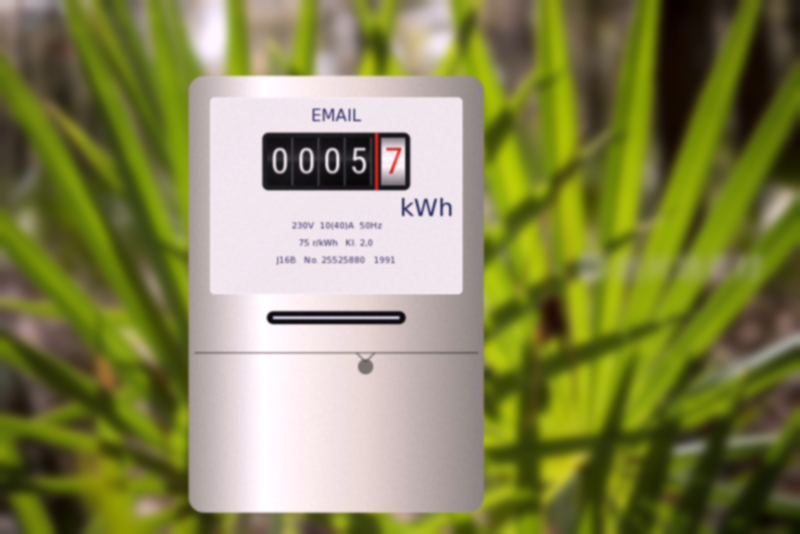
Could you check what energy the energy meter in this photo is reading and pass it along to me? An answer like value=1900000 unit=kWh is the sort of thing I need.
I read value=5.7 unit=kWh
